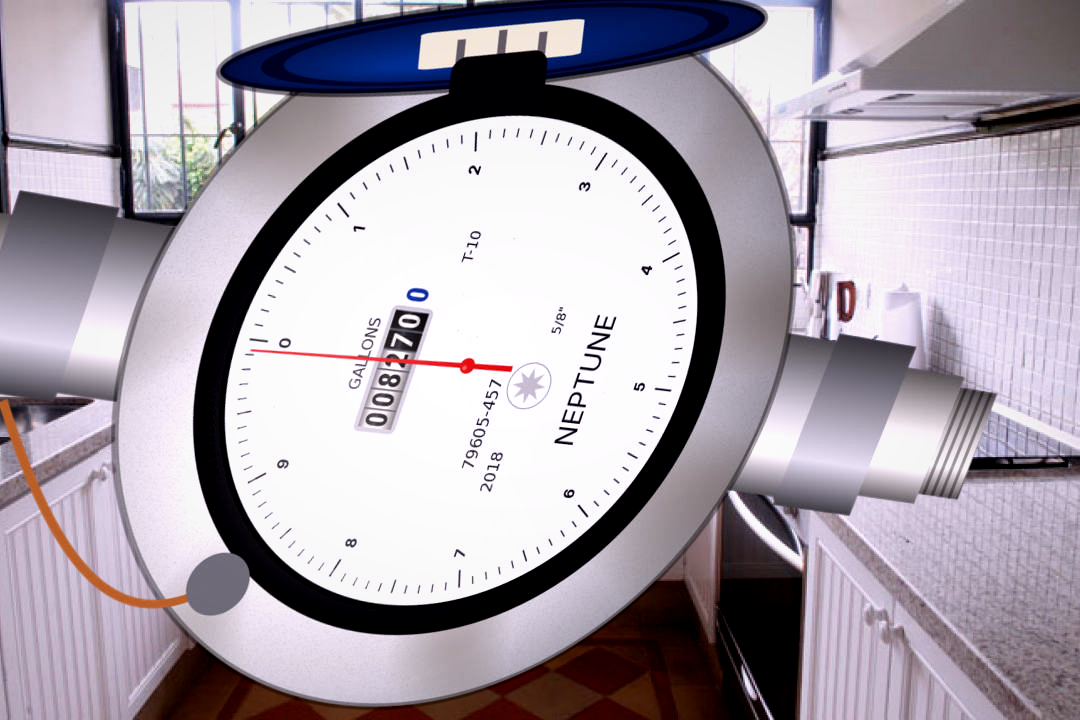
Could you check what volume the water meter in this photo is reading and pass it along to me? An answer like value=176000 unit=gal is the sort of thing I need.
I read value=82699.9 unit=gal
